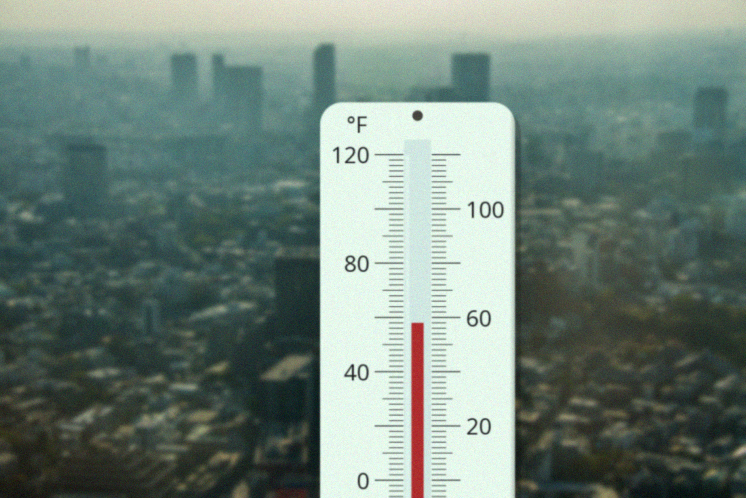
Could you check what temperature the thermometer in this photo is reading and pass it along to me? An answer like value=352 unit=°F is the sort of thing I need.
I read value=58 unit=°F
